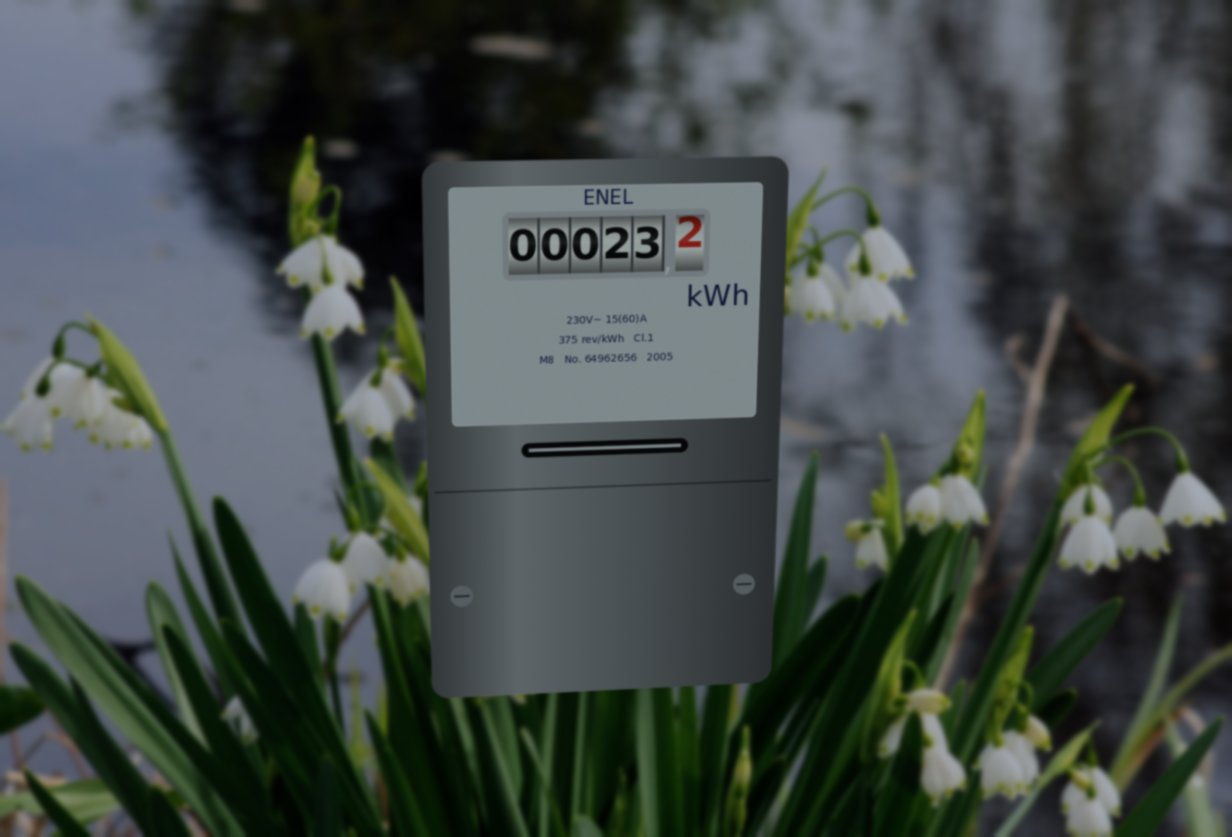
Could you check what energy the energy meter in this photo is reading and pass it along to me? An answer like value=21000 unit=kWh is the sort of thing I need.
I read value=23.2 unit=kWh
